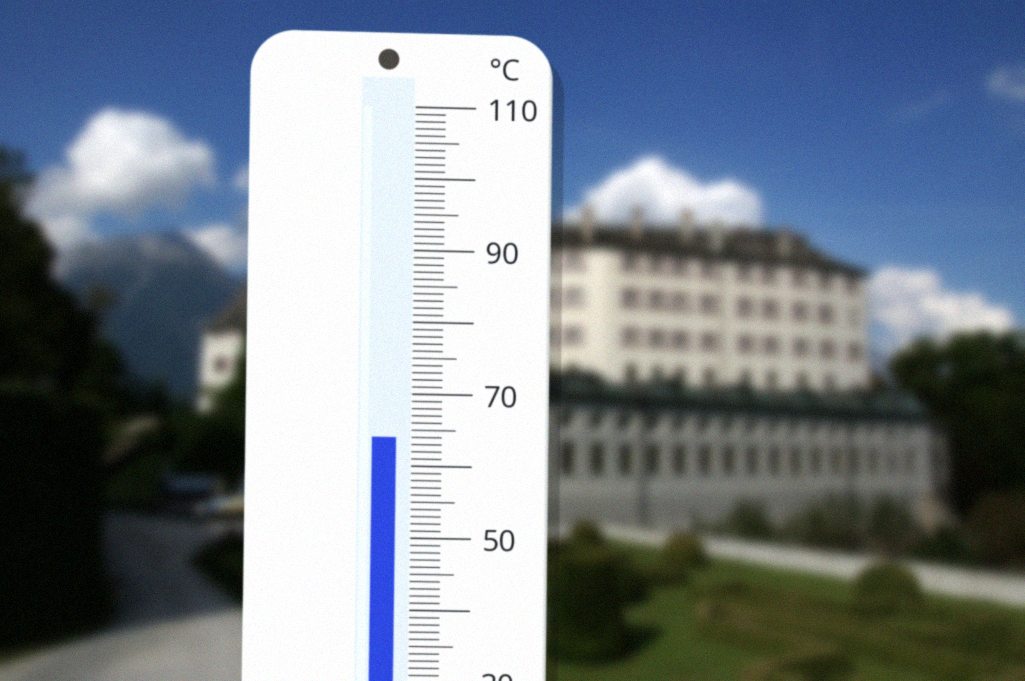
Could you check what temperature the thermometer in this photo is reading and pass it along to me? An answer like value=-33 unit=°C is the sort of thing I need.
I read value=64 unit=°C
